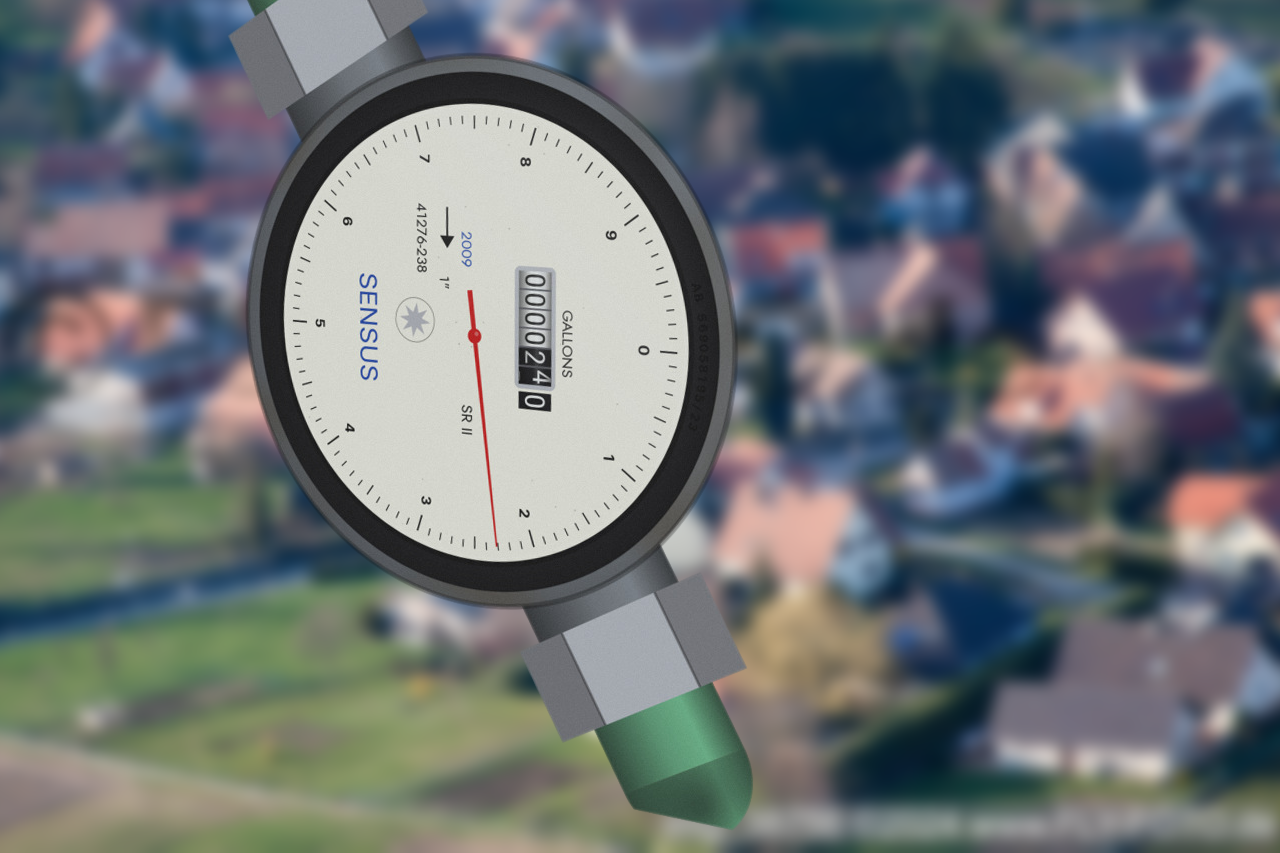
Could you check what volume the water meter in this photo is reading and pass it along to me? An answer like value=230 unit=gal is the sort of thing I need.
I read value=242.3 unit=gal
